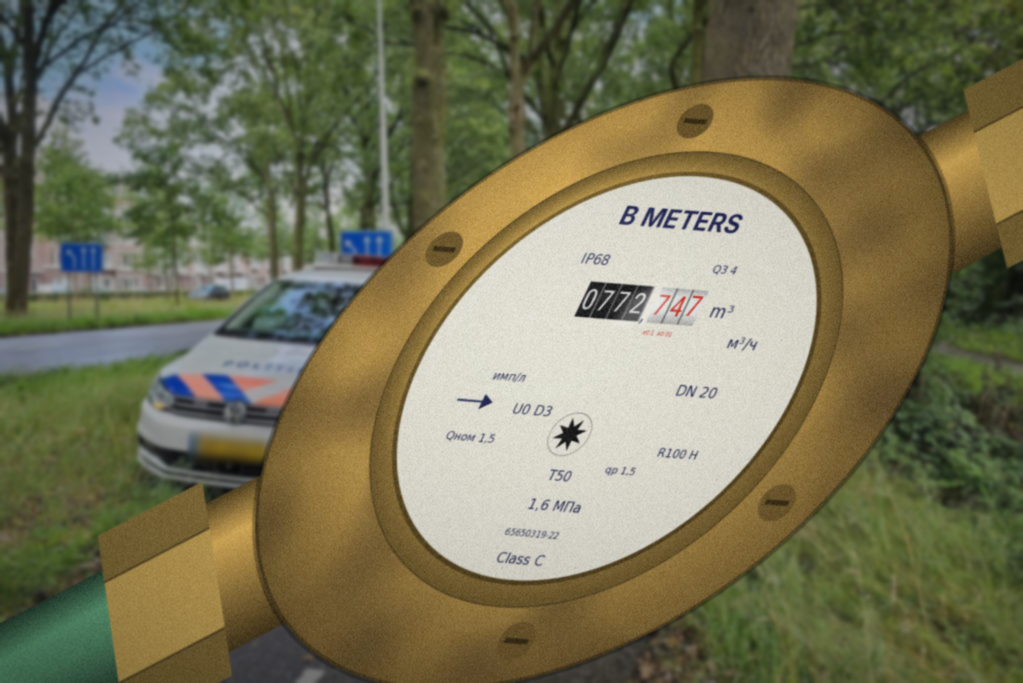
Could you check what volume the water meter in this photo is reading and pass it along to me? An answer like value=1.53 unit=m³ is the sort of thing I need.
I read value=772.747 unit=m³
